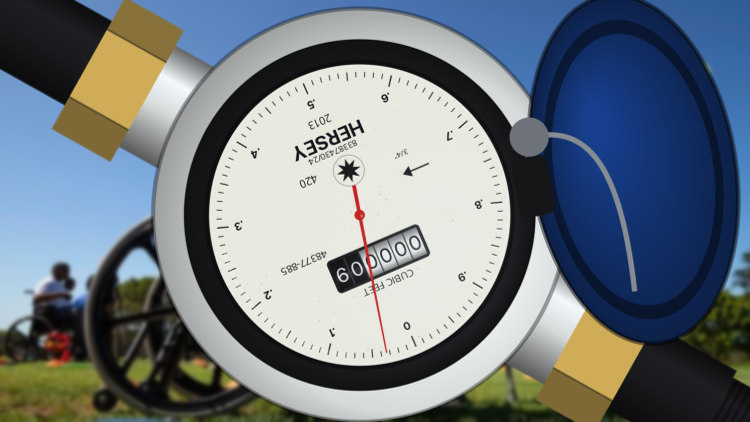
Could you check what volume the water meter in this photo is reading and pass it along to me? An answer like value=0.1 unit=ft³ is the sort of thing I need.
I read value=9.03 unit=ft³
